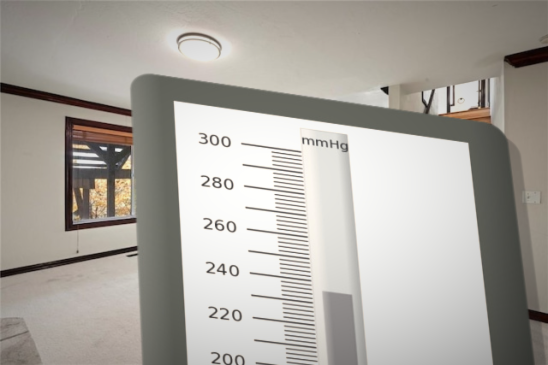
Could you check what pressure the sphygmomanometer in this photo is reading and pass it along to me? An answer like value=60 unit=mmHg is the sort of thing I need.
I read value=236 unit=mmHg
